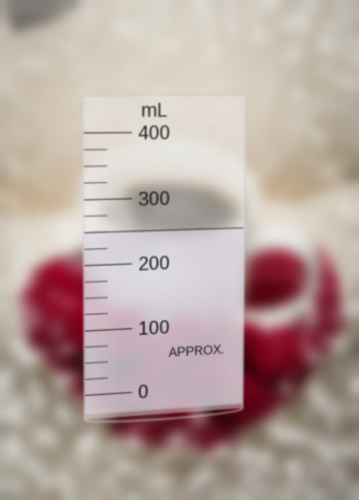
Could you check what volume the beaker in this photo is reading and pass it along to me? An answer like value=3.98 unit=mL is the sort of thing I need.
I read value=250 unit=mL
